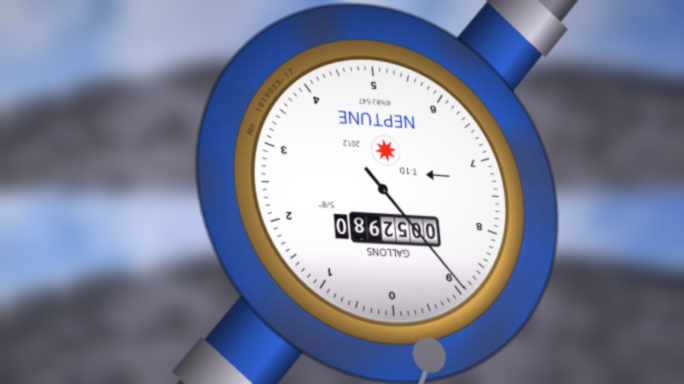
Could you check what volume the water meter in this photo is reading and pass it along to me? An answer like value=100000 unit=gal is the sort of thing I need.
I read value=52978.9 unit=gal
